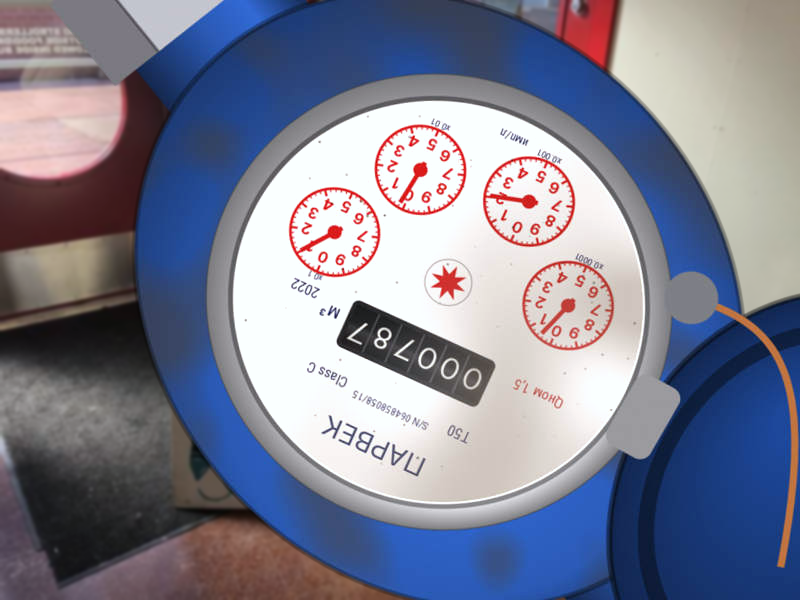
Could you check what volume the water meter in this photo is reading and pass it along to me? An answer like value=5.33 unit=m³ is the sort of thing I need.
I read value=787.1020 unit=m³
